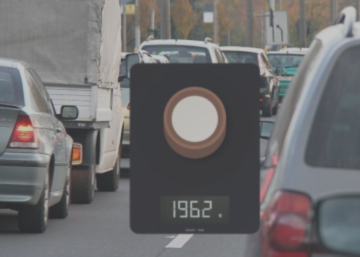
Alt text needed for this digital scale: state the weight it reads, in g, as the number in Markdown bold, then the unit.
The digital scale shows **1962** g
